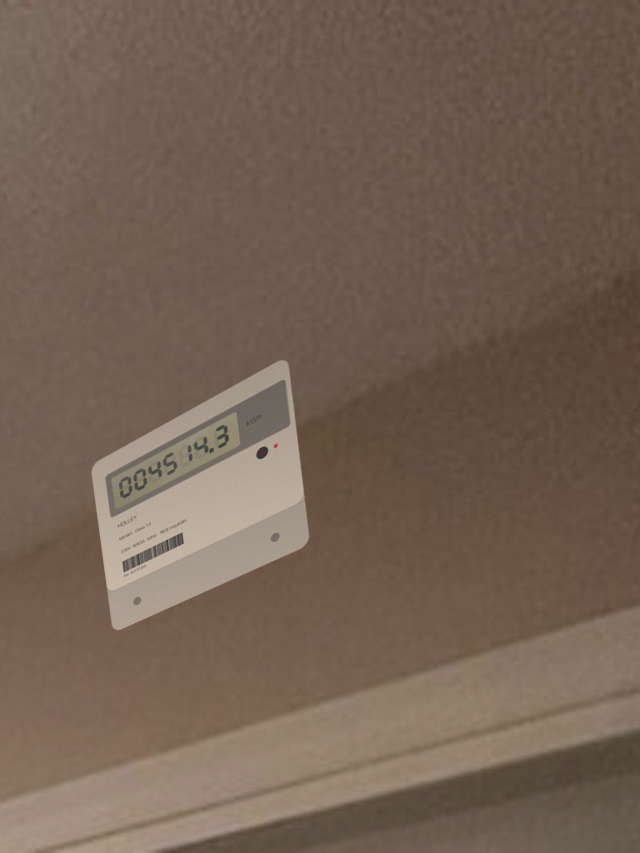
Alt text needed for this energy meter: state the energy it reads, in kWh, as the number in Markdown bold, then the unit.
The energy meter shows **4514.3** kWh
